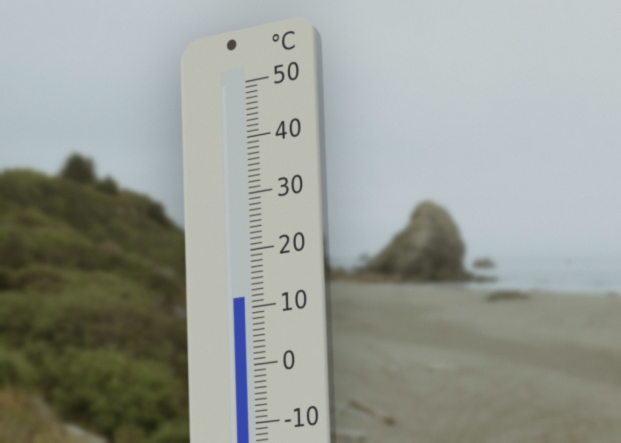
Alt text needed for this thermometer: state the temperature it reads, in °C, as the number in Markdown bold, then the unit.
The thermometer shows **12** °C
